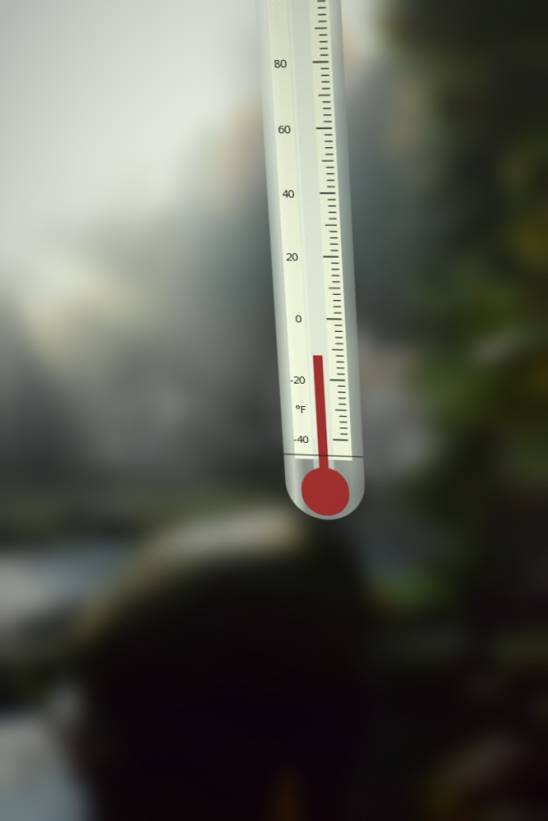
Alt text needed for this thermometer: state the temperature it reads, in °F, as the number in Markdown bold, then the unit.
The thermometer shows **-12** °F
